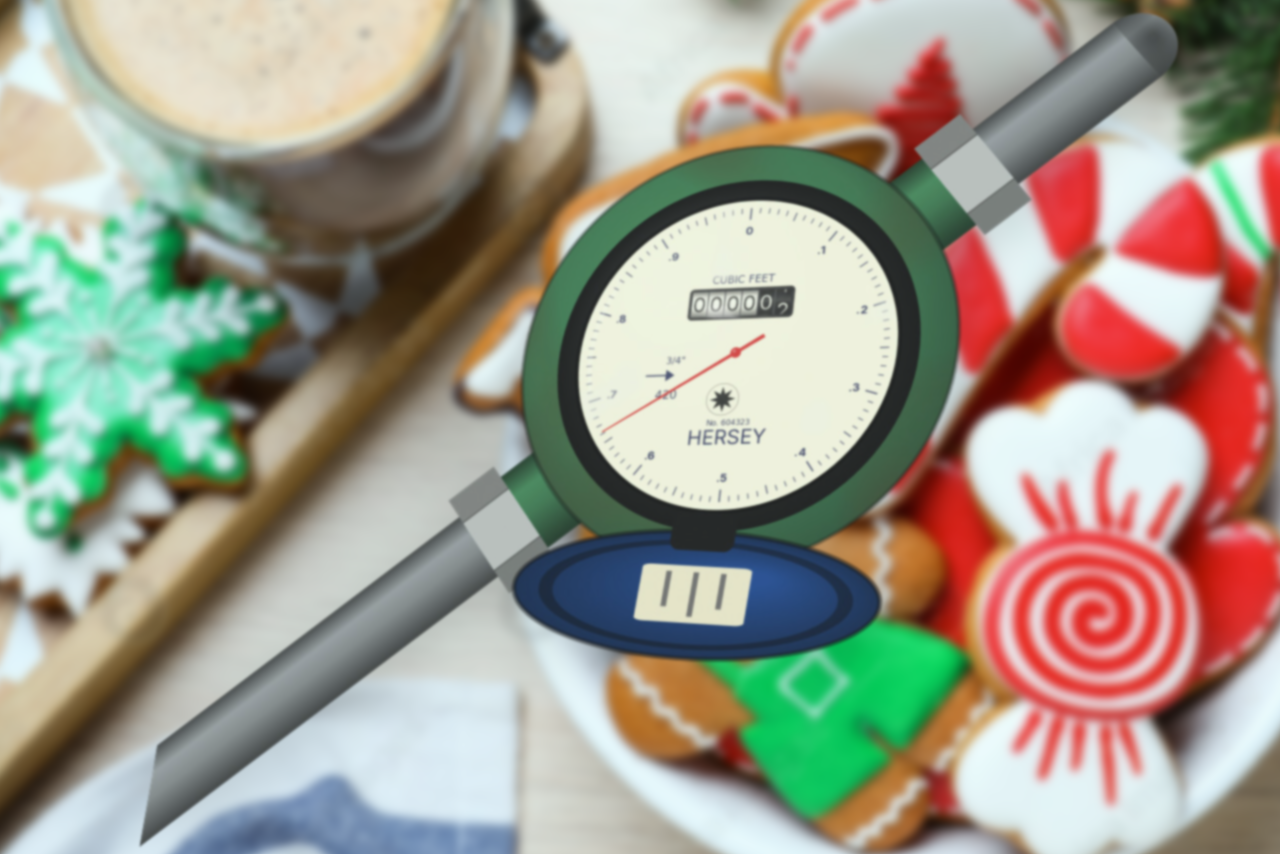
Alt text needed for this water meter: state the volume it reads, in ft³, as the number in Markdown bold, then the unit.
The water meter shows **1.66** ft³
